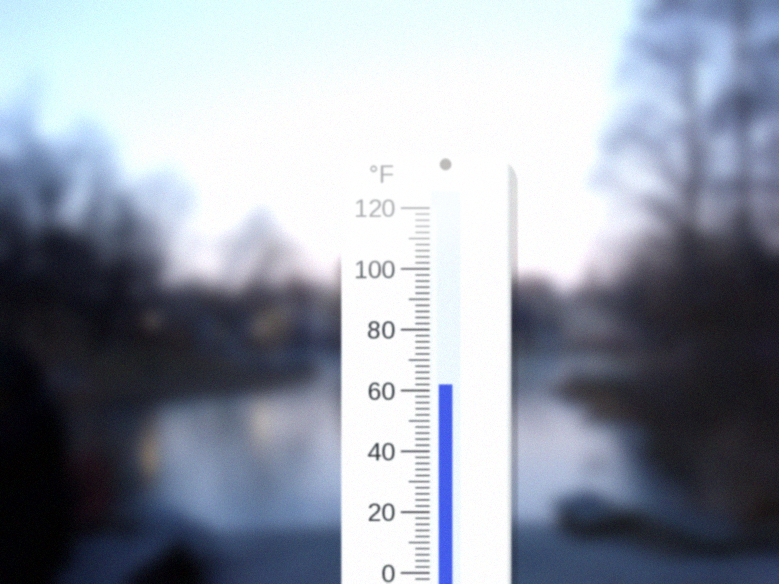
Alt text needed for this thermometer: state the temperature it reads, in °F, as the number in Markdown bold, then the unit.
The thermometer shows **62** °F
